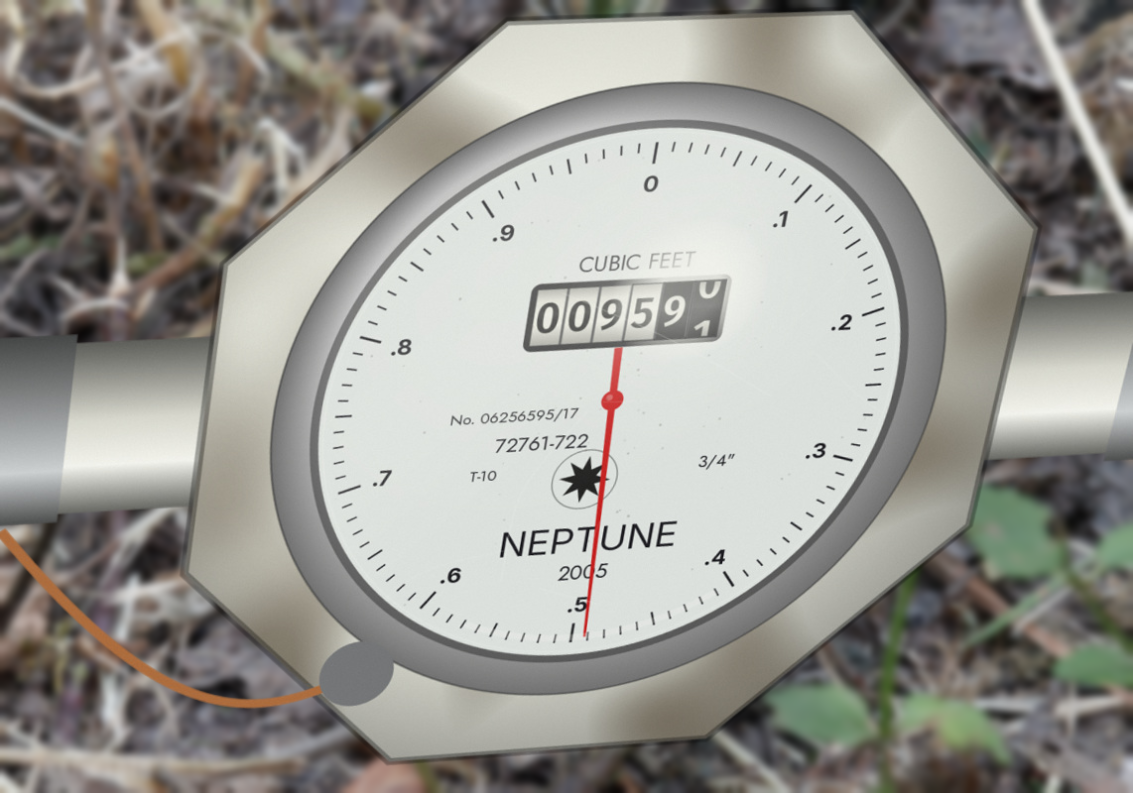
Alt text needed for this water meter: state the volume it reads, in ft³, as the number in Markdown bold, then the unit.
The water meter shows **9590.49** ft³
